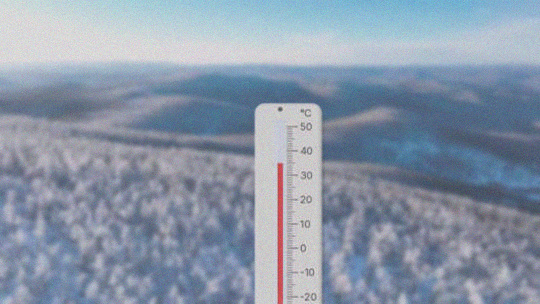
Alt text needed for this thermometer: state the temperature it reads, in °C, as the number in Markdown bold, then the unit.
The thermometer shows **35** °C
